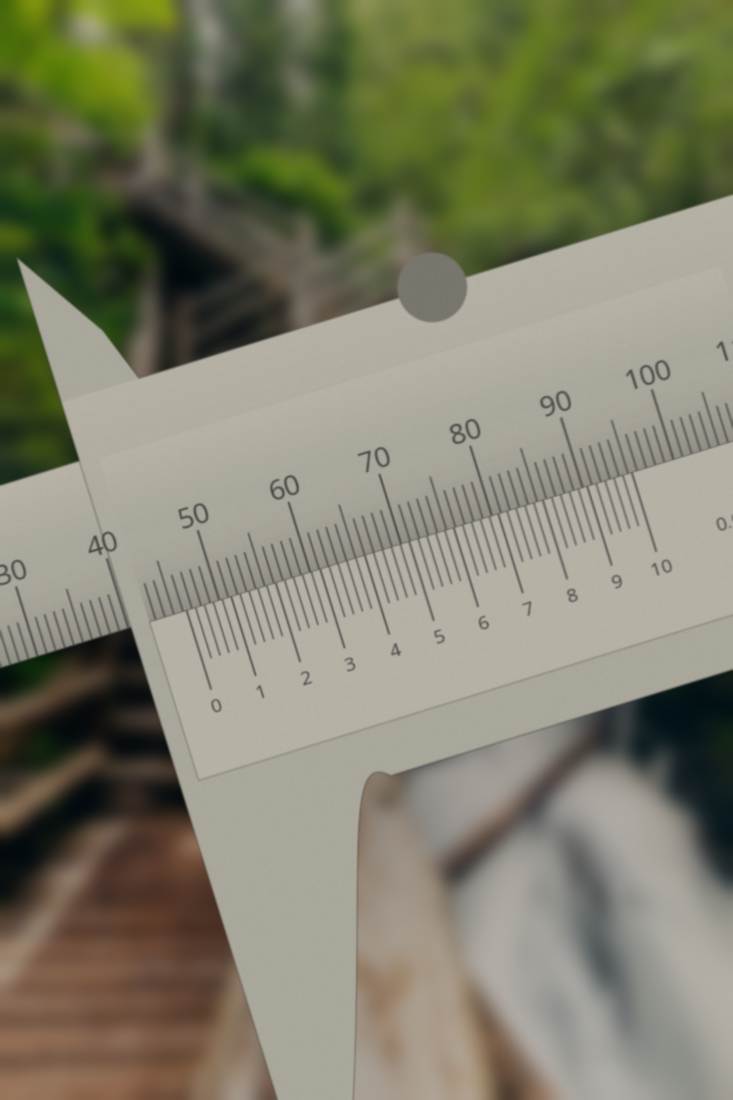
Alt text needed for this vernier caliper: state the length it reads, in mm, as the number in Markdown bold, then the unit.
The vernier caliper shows **46.4** mm
